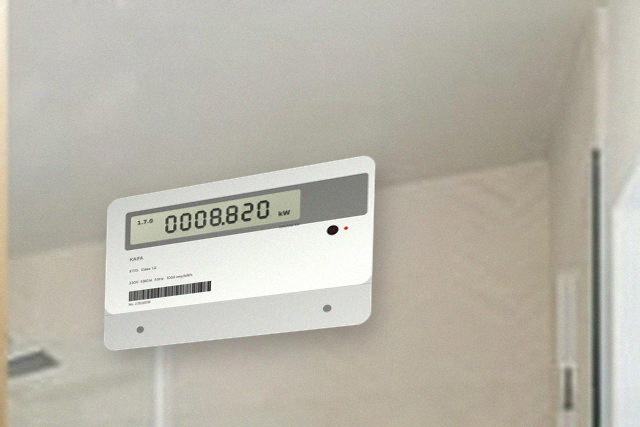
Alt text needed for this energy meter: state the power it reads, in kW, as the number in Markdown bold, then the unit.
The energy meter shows **8.820** kW
